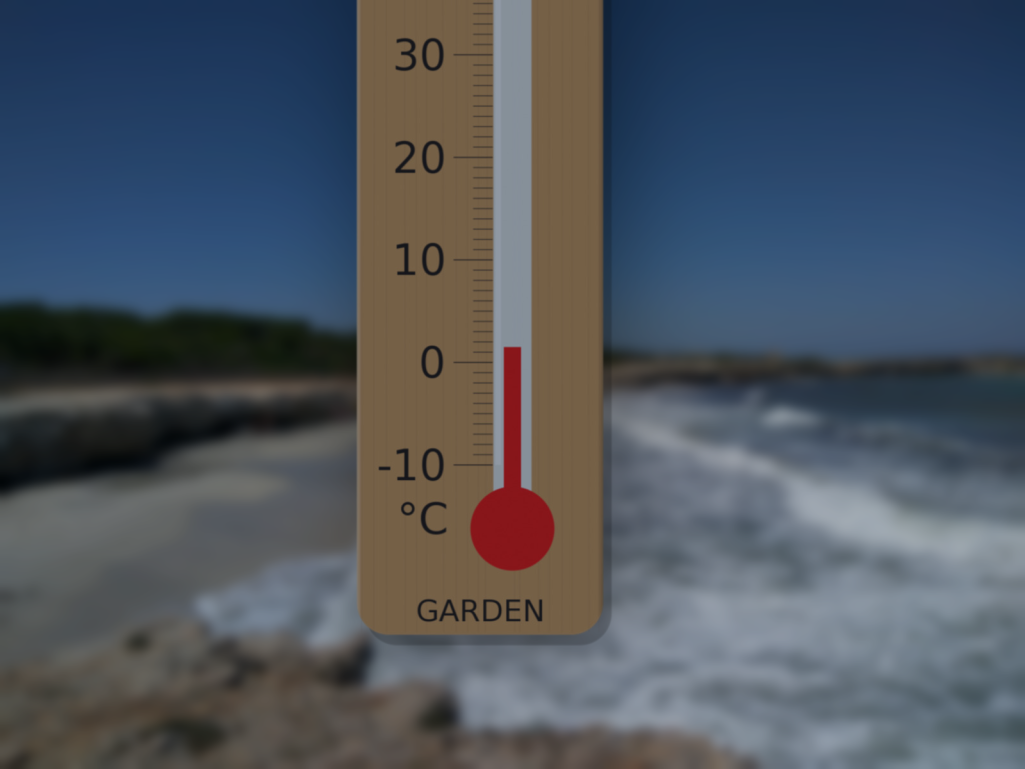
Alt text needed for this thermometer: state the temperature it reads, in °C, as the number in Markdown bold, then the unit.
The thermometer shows **1.5** °C
